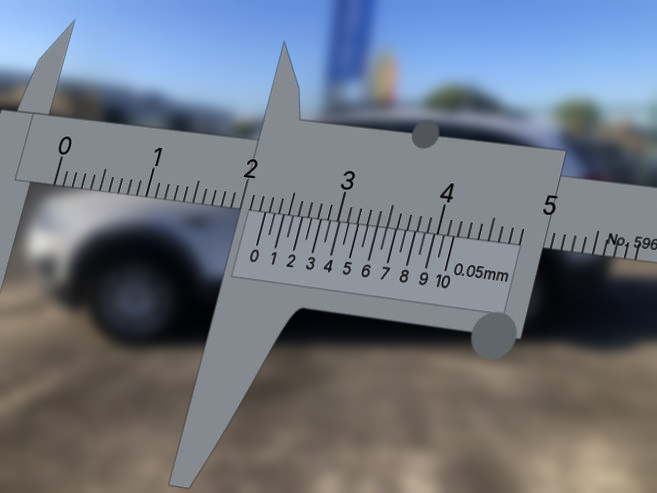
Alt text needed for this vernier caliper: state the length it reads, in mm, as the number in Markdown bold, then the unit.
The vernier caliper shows **22.6** mm
